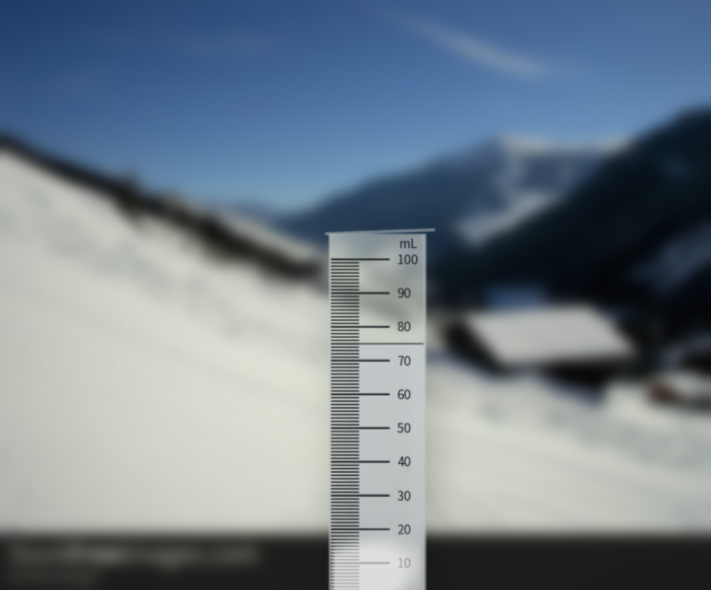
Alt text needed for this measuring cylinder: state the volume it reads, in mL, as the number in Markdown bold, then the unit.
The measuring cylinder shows **75** mL
